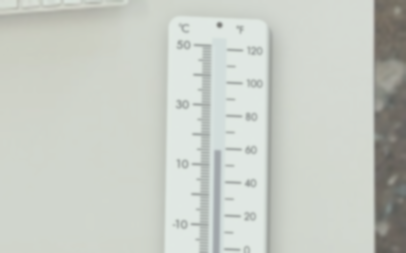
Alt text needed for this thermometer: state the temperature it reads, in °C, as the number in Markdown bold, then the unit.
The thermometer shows **15** °C
